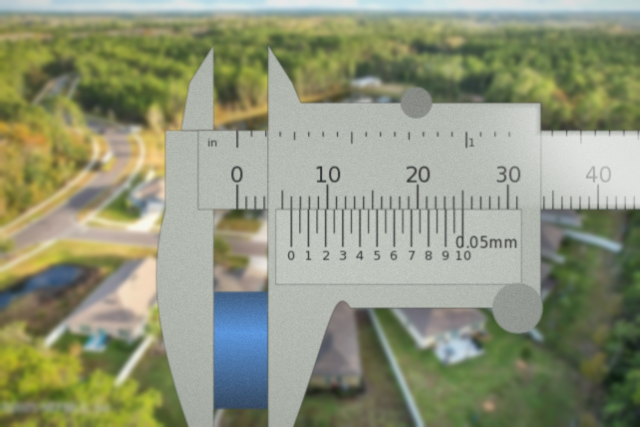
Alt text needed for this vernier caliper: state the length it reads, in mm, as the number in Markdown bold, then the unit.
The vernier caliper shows **6.0** mm
